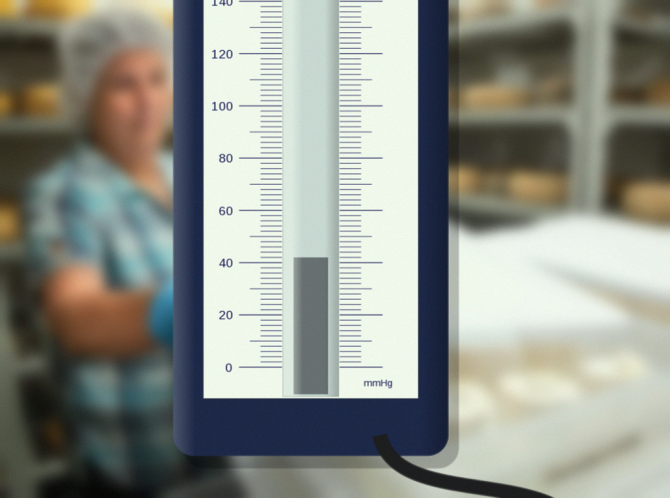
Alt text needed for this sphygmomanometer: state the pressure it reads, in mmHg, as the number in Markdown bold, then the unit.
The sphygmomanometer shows **42** mmHg
